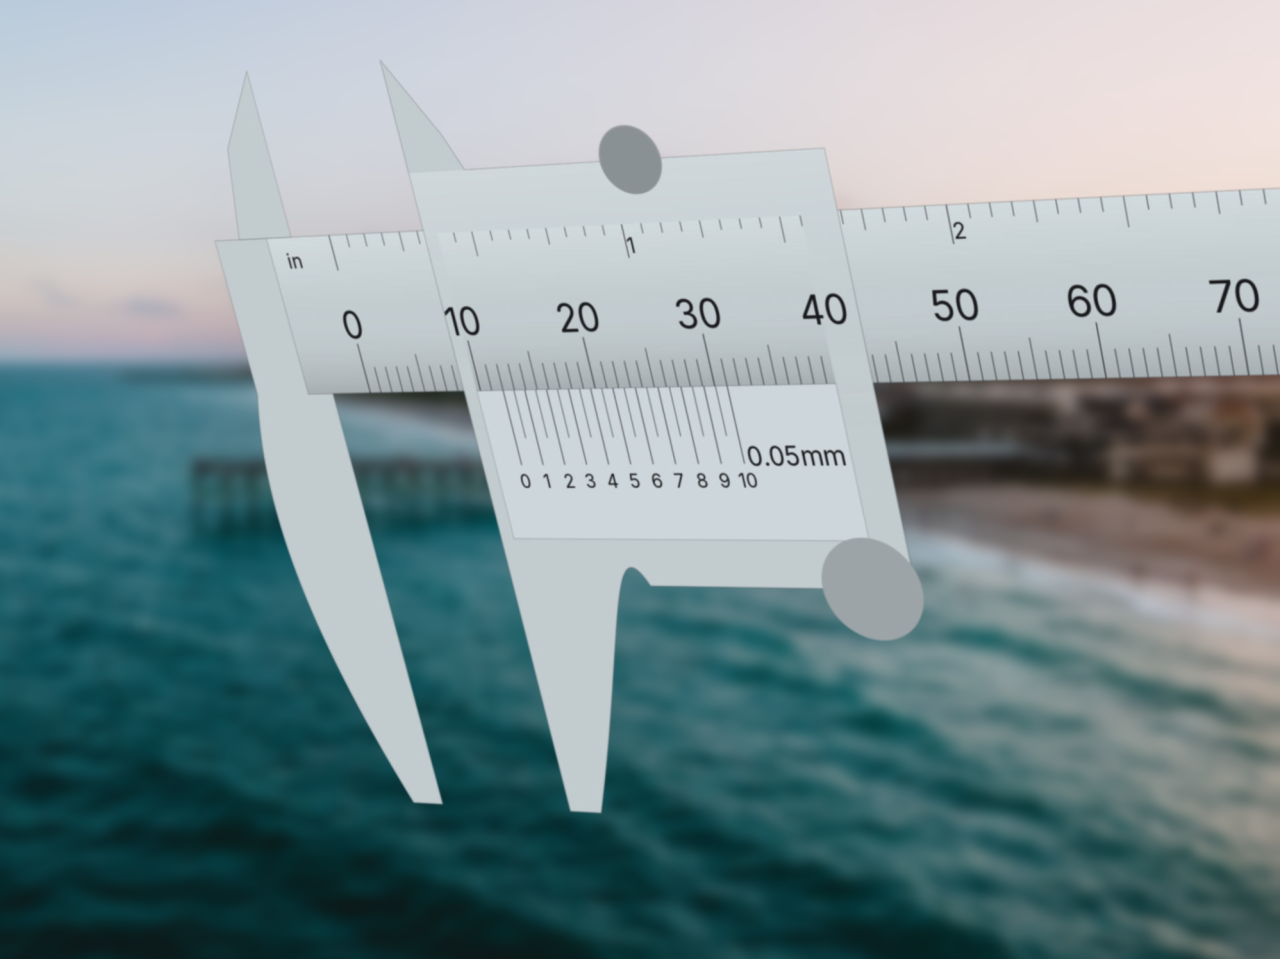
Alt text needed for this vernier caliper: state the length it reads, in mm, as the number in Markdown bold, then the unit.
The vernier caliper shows **12.0** mm
